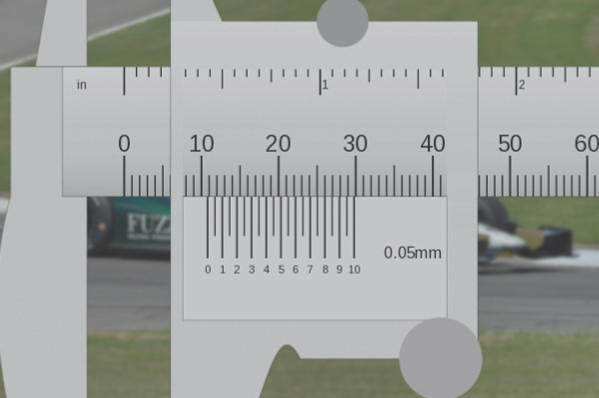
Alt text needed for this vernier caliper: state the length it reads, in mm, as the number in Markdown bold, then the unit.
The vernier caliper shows **10.8** mm
